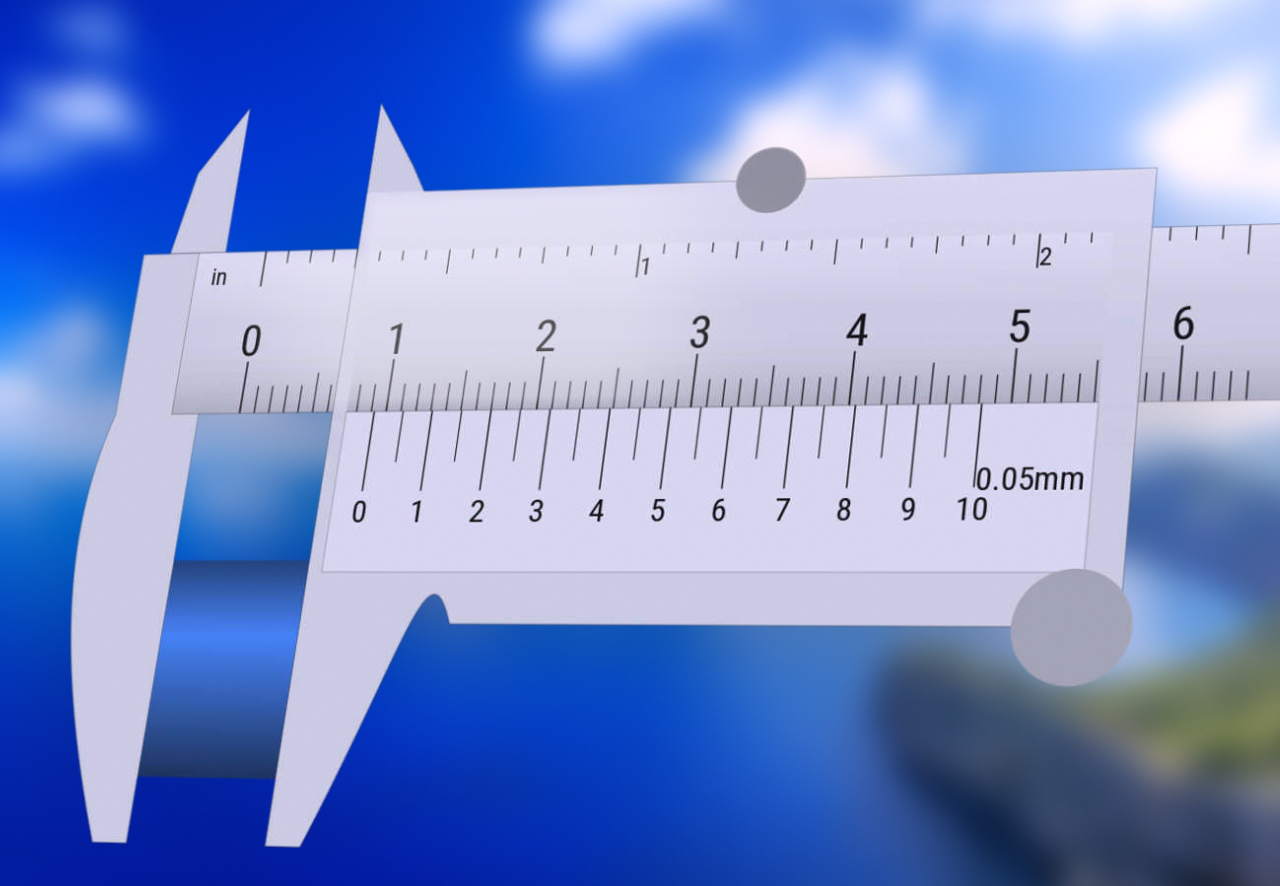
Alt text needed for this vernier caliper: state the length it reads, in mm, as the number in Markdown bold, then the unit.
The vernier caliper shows **9.2** mm
